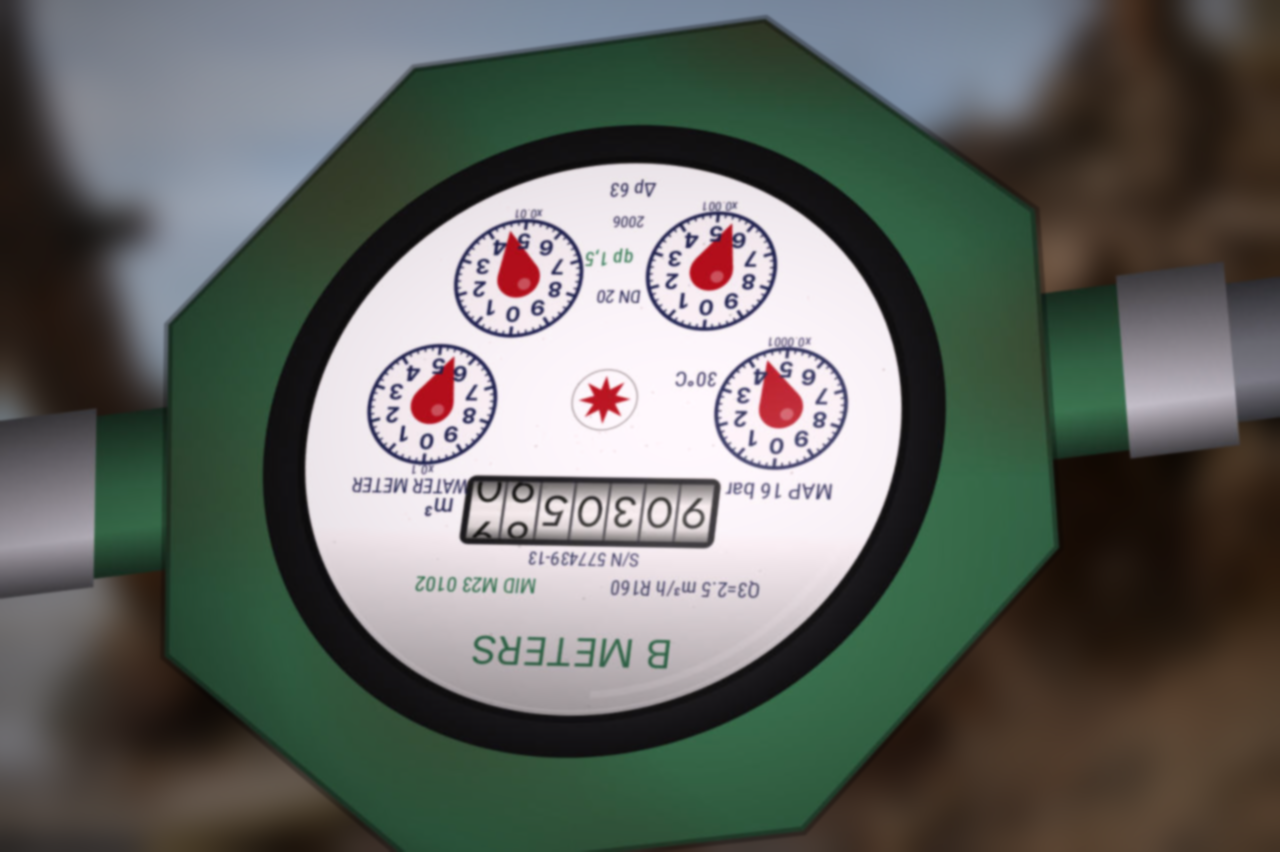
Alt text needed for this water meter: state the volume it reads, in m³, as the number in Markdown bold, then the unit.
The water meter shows **9030589.5454** m³
